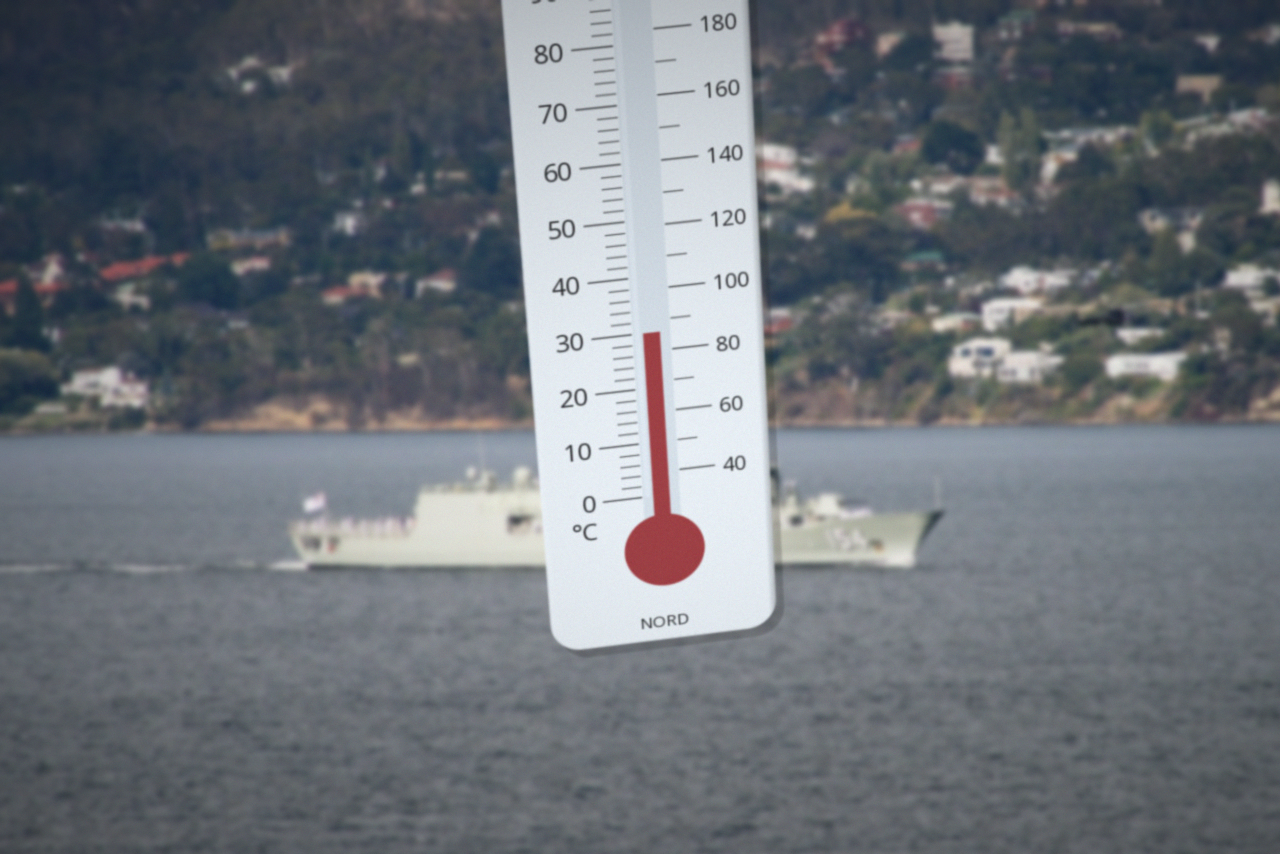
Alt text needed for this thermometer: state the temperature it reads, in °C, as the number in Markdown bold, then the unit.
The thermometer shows **30** °C
